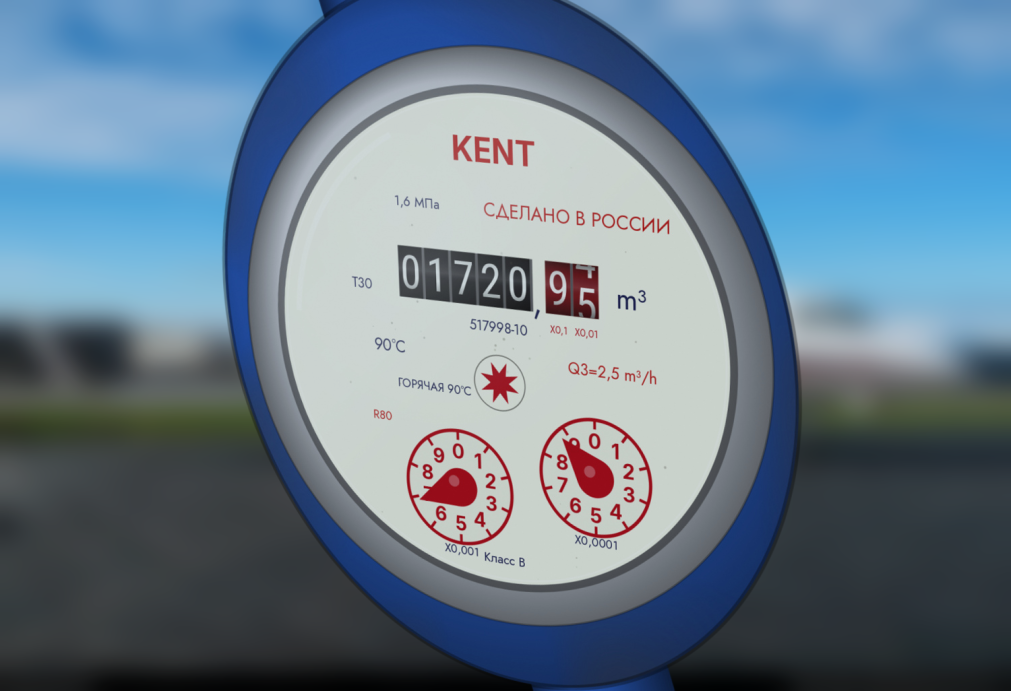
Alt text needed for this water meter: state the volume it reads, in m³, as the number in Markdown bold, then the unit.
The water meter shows **1720.9468** m³
